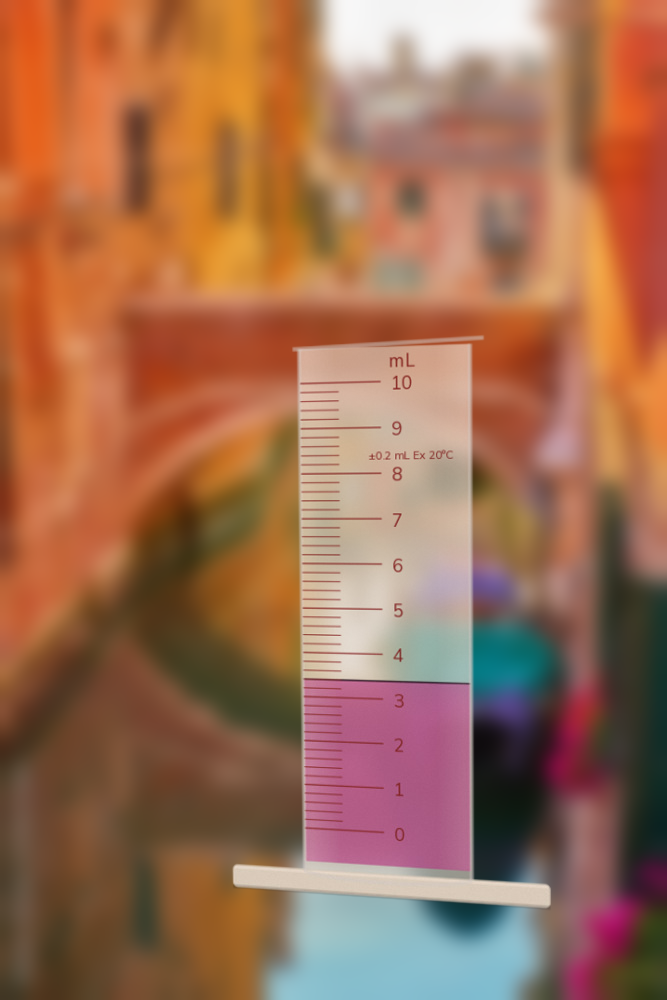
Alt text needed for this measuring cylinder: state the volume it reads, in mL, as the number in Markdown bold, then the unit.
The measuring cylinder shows **3.4** mL
